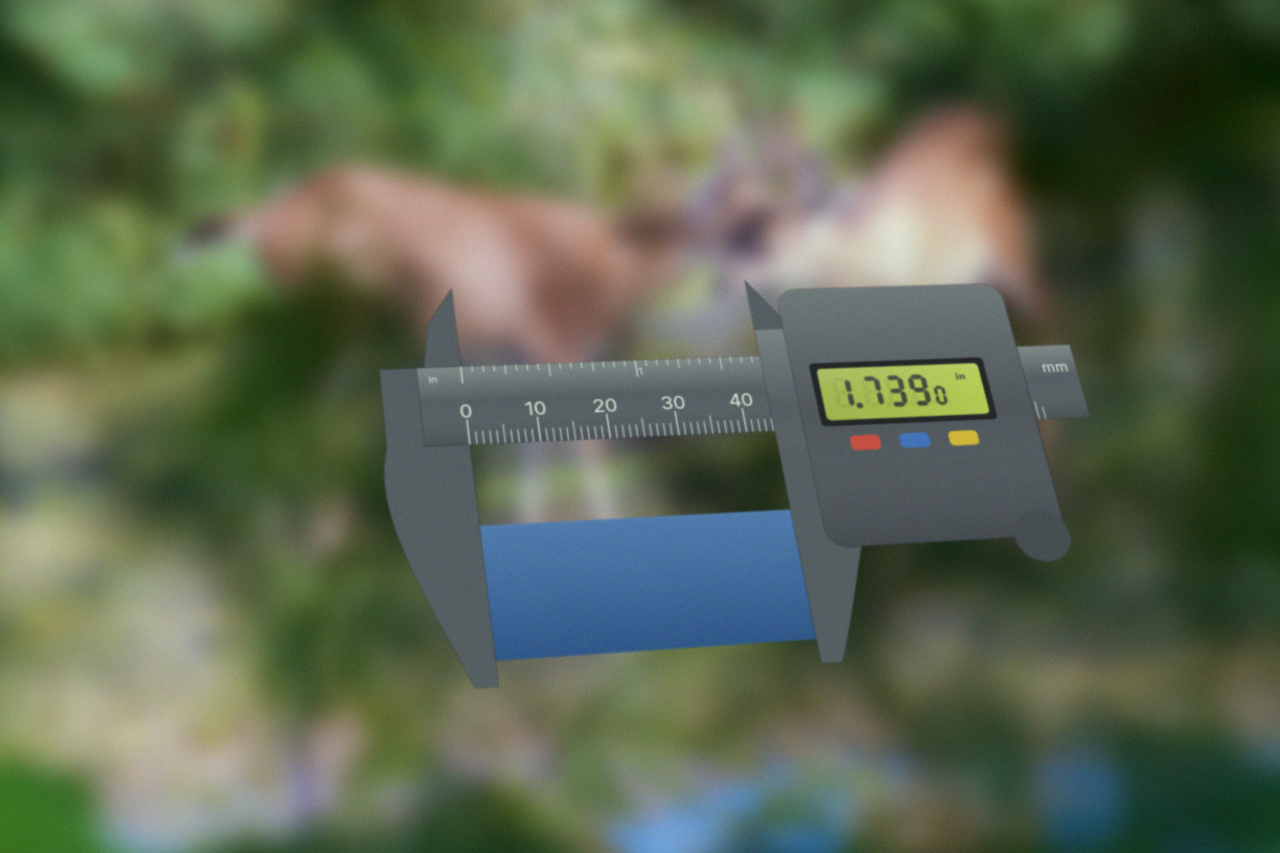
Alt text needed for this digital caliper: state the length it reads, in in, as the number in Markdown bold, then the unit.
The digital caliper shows **1.7390** in
